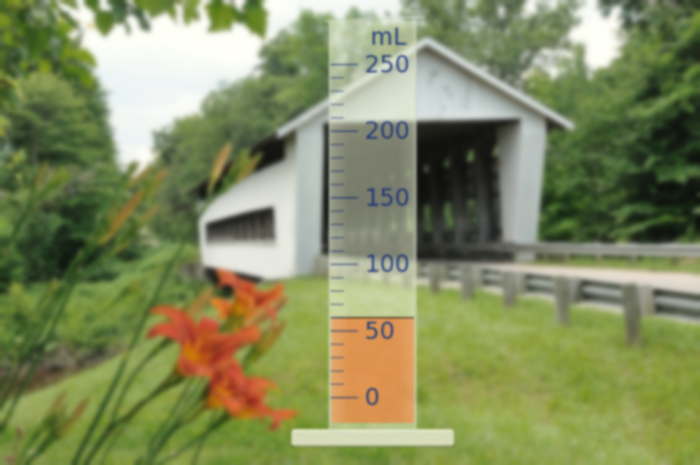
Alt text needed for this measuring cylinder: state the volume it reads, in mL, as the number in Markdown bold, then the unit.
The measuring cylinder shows **60** mL
